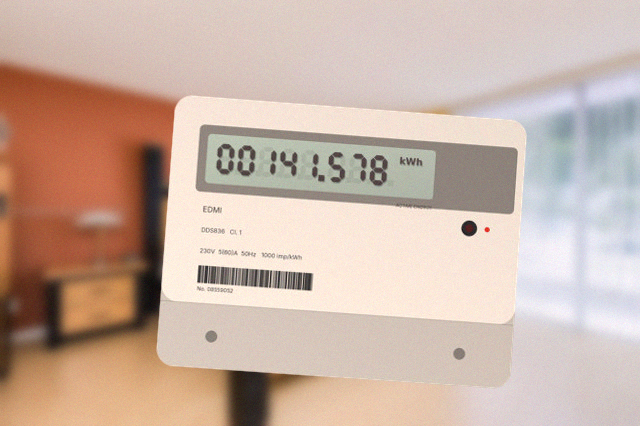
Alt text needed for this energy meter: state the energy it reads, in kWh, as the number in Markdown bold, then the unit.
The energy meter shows **141.578** kWh
